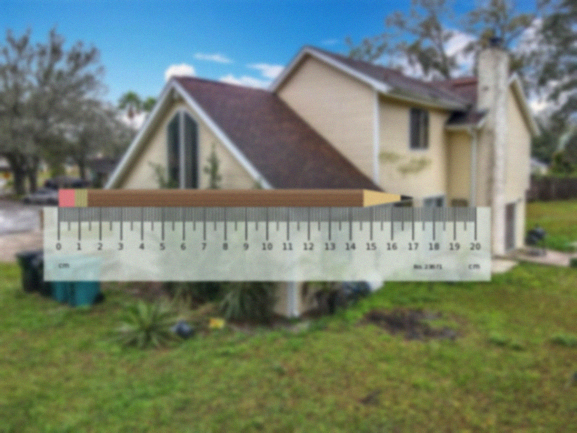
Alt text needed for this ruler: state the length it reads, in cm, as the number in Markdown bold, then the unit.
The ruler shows **17** cm
